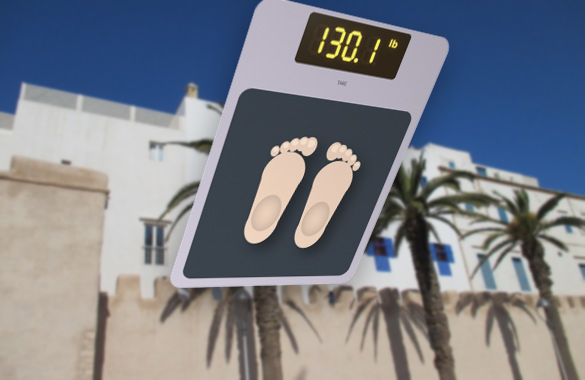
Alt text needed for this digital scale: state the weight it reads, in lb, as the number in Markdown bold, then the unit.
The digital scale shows **130.1** lb
